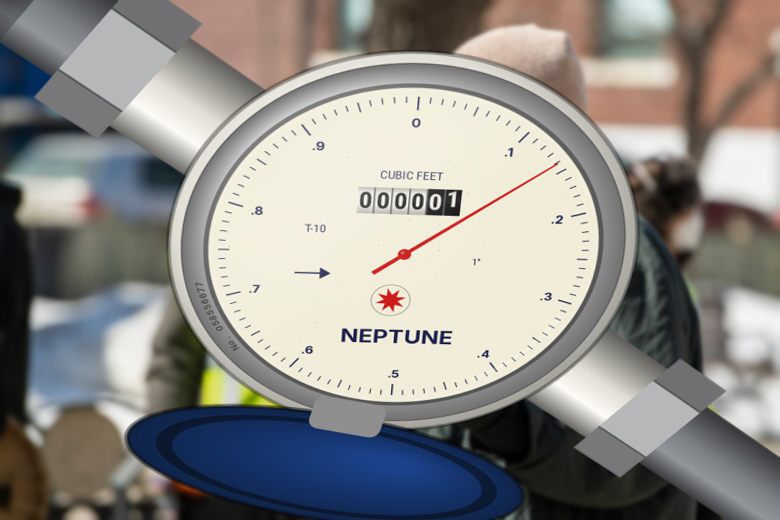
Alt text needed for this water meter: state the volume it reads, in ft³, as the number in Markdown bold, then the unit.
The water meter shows **1.14** ft³
